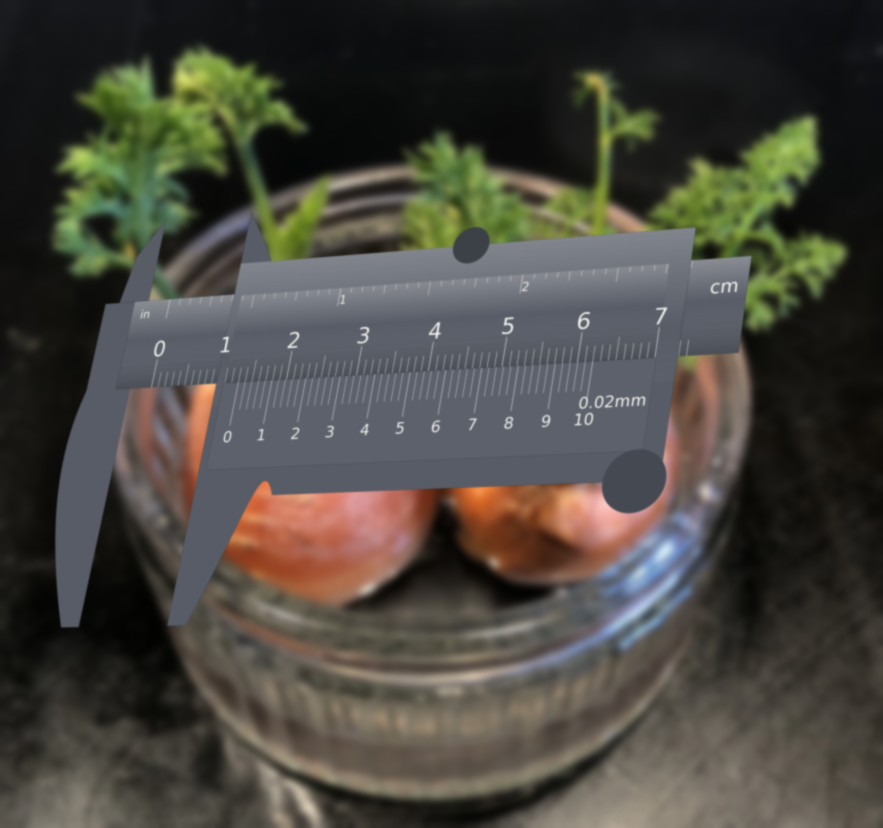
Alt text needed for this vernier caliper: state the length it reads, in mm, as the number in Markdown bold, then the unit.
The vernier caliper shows **13.0** mm
